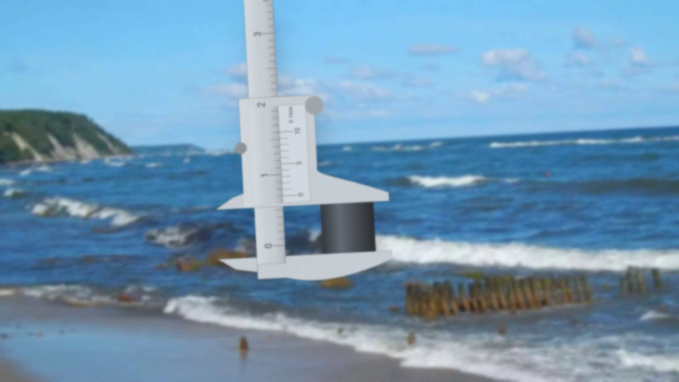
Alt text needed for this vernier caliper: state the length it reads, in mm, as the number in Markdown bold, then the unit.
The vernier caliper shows **7.0** mm
